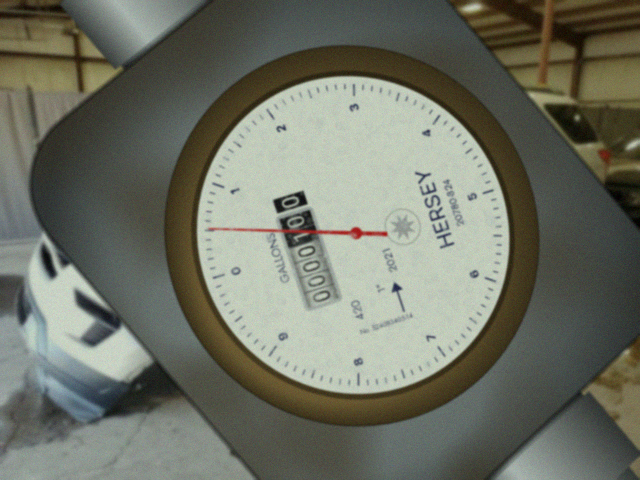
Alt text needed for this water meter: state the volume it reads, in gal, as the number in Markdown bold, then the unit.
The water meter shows **100.5** gal
